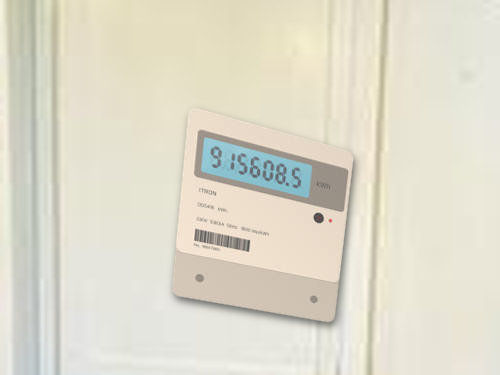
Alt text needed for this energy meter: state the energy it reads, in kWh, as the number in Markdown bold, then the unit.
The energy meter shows **915608.5** kWh
